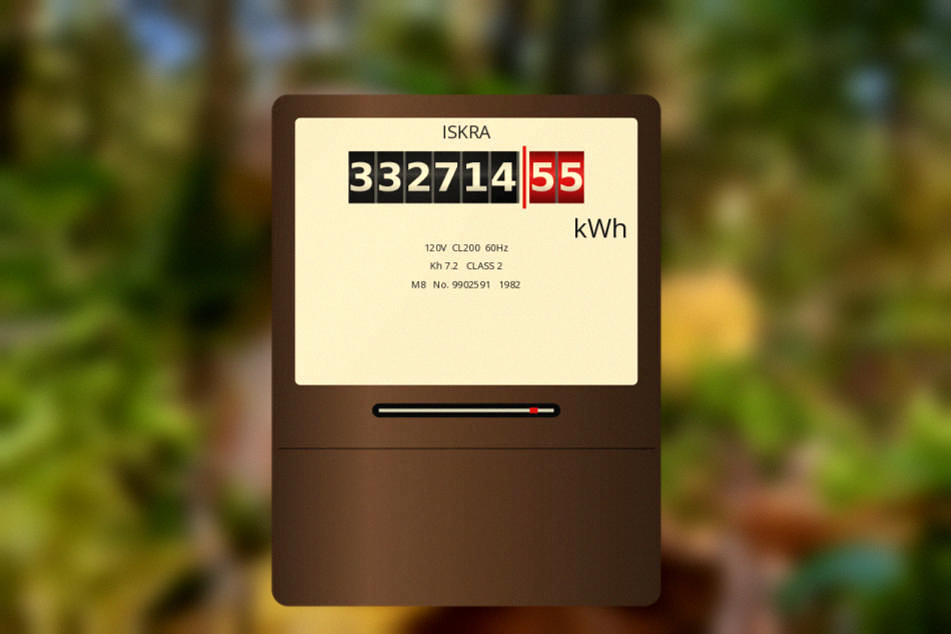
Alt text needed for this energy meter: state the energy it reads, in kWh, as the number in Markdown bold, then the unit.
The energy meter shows **332714.55** kWh
